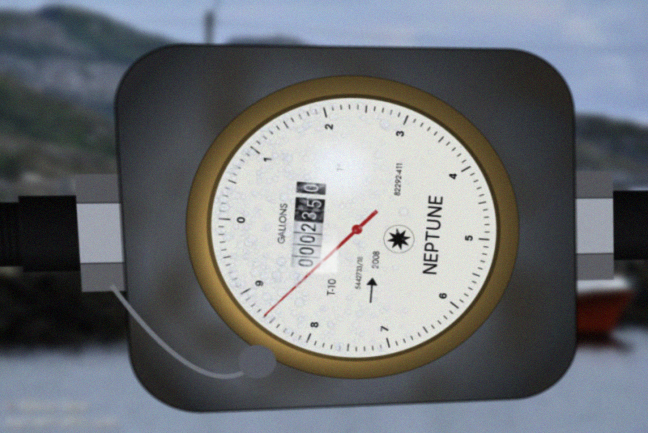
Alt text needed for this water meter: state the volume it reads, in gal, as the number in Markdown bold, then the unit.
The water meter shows **2348.6** gal
